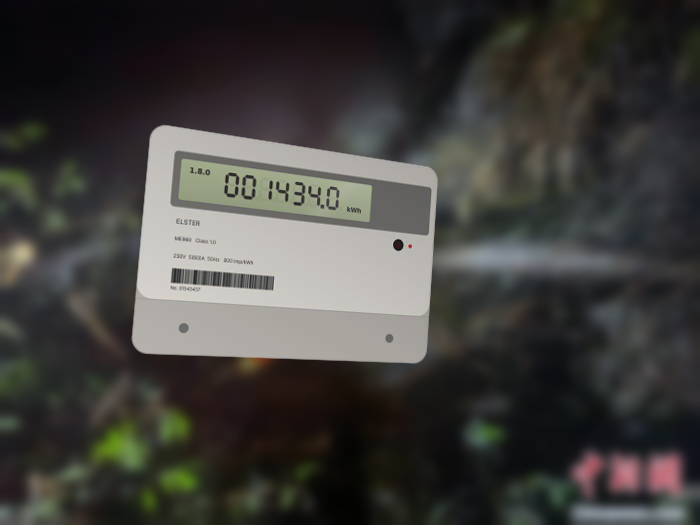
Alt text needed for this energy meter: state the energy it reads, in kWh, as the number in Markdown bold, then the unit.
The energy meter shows **1434.0** kWh
